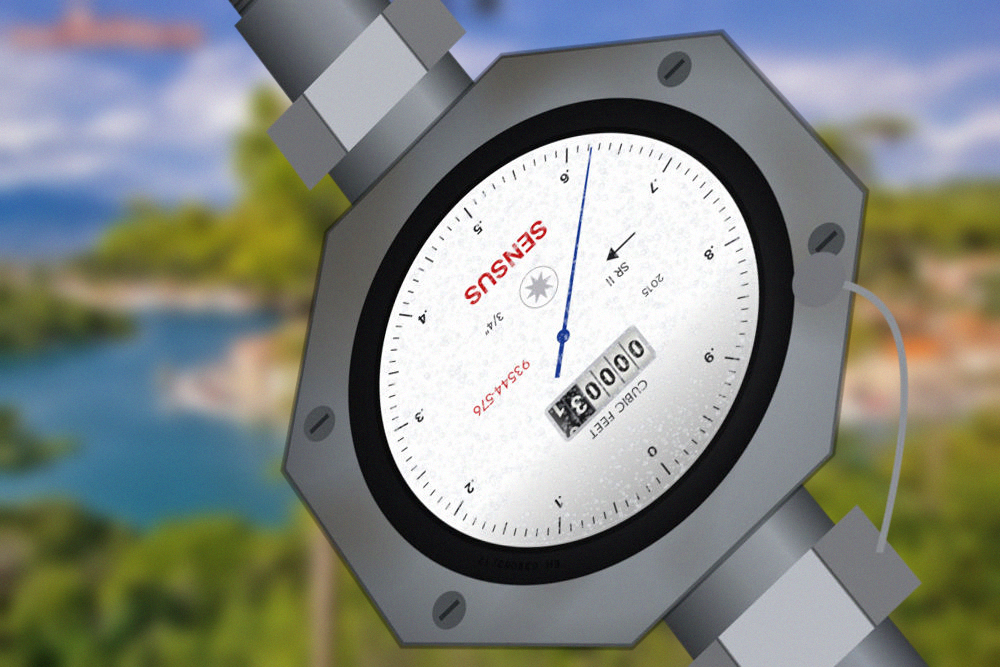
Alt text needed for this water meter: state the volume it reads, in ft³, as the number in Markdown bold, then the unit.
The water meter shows **30.62** ft³
